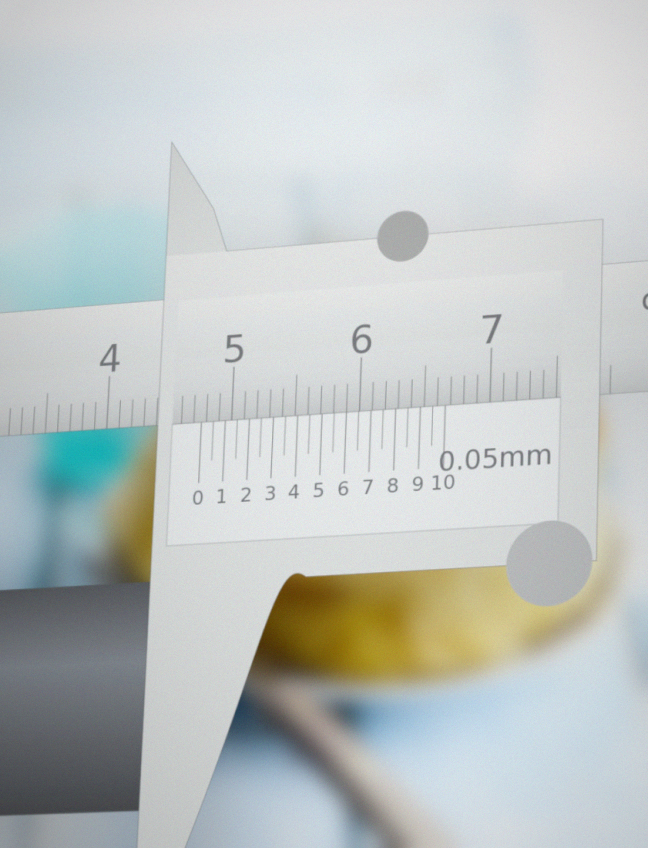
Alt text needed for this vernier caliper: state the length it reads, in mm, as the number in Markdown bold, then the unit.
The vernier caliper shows **47.6** mm
